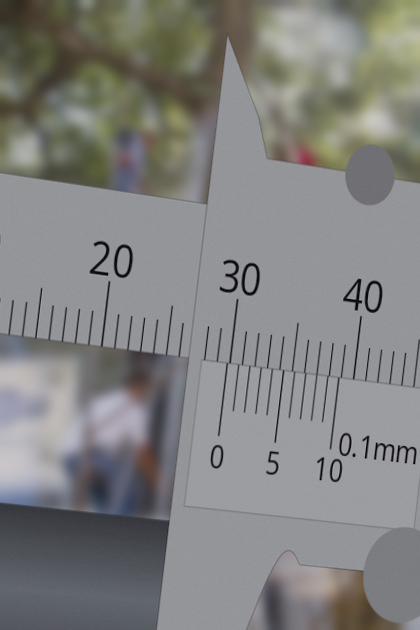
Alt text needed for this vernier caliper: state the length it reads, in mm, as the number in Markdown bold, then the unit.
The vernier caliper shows **29.8** mm
